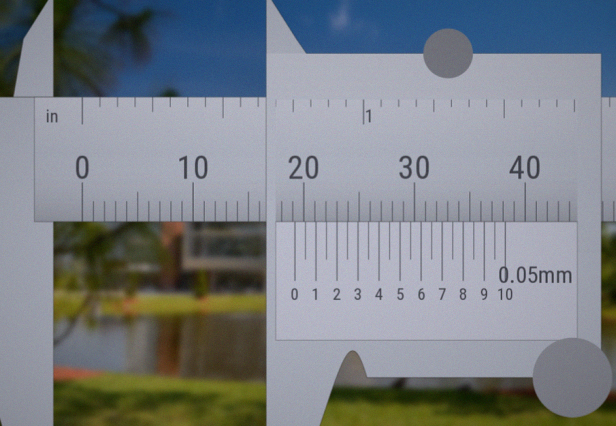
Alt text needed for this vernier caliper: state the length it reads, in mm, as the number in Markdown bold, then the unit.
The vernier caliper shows **19.2** mm
